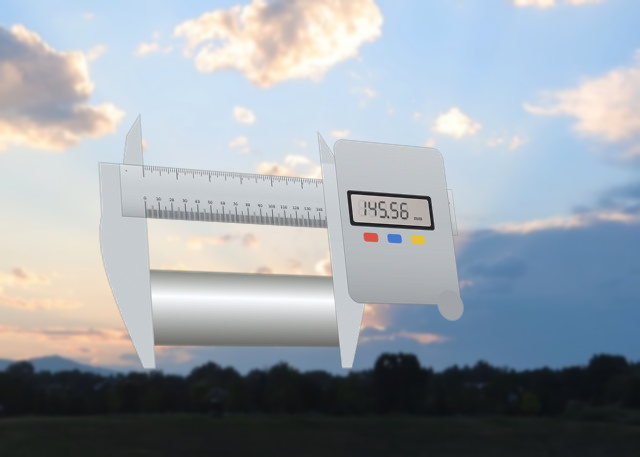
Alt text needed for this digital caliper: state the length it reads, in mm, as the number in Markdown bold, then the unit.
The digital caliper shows **145.56** mm
